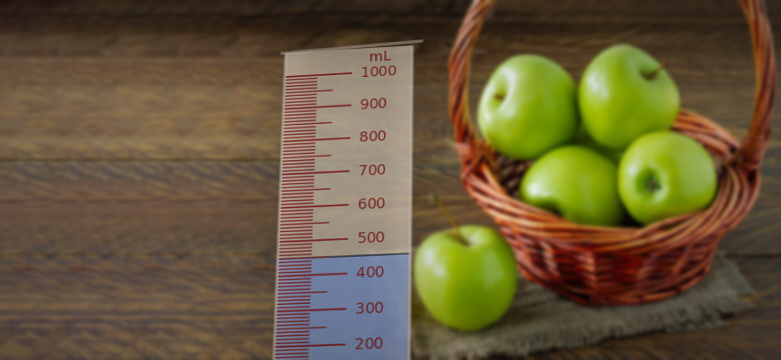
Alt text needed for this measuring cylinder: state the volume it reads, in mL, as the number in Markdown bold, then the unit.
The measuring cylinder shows **450** mL
